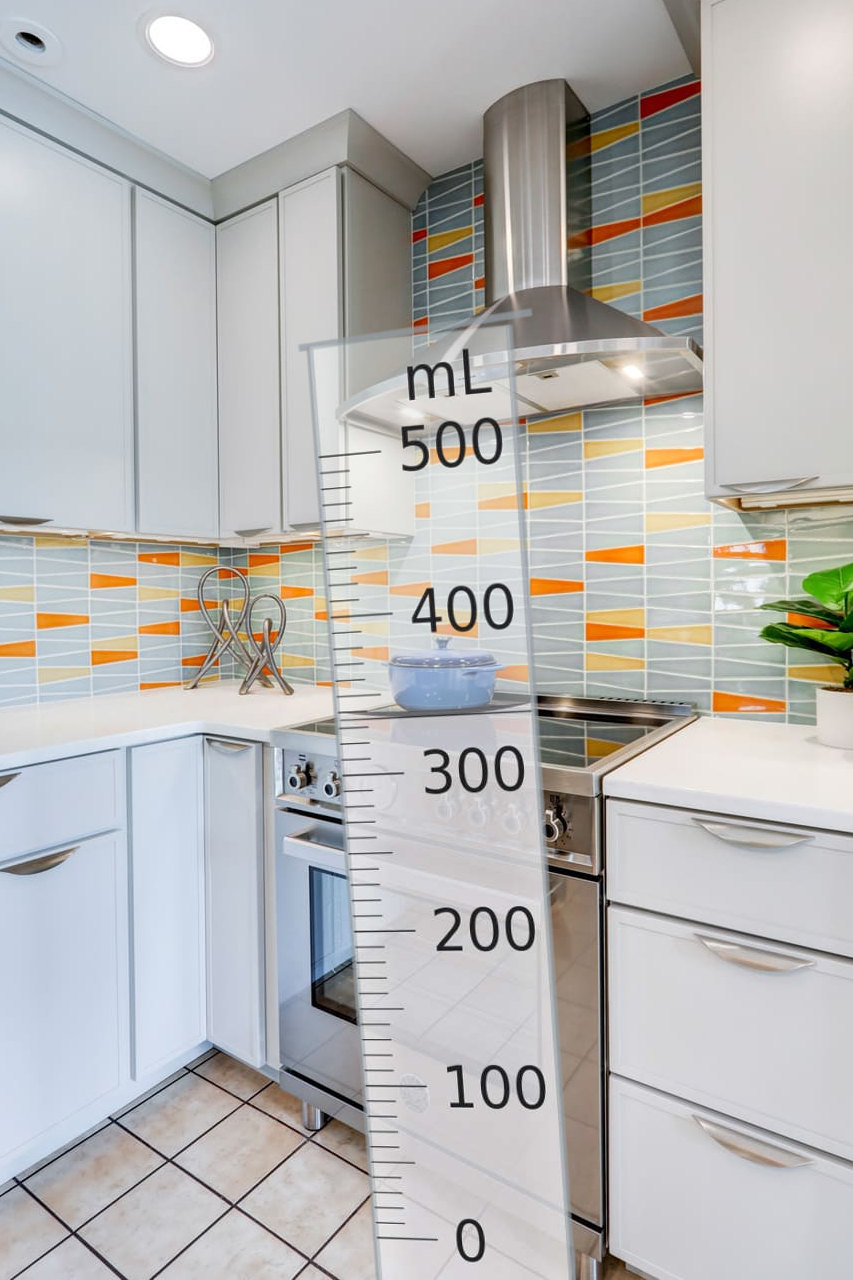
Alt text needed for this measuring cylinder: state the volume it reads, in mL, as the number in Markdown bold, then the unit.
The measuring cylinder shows **335** mL
